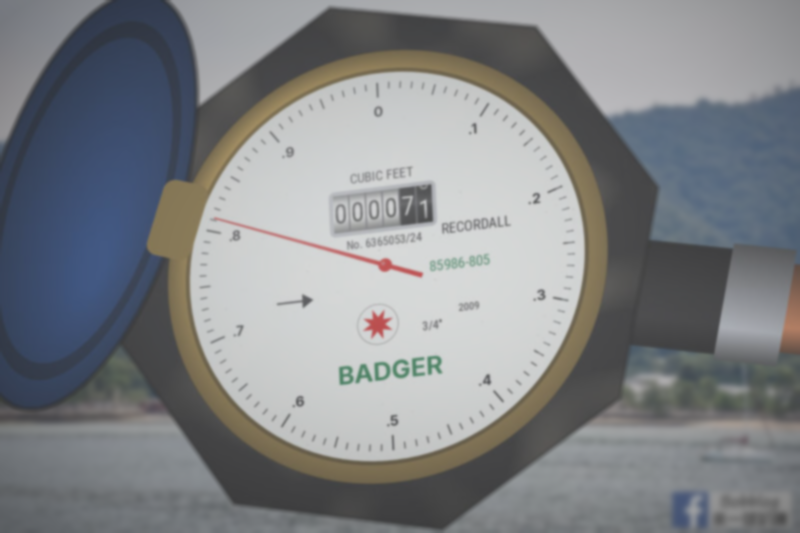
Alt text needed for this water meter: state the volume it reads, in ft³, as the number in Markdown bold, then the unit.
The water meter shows **70.81** ft³
